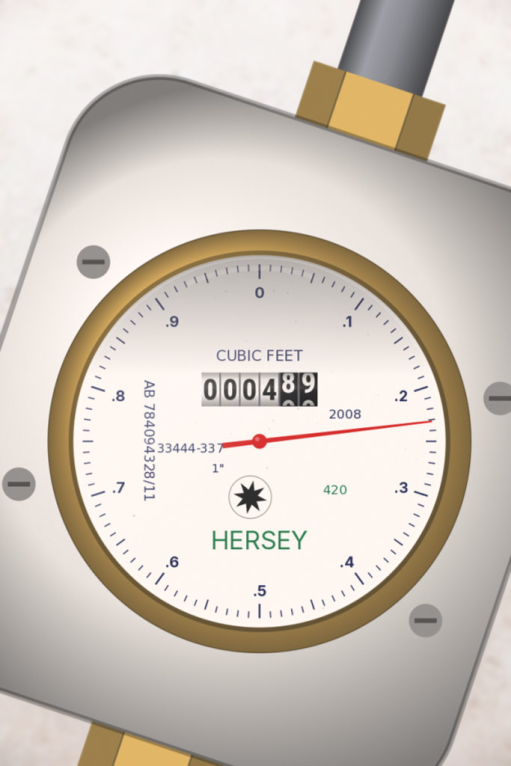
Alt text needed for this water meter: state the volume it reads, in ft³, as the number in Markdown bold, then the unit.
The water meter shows **489.23** ft³
